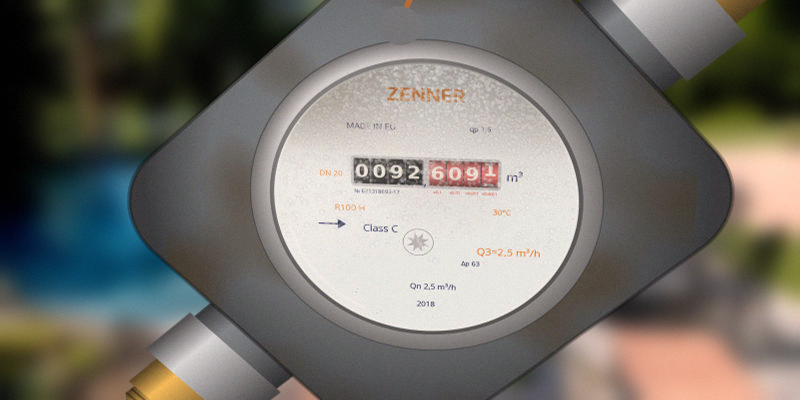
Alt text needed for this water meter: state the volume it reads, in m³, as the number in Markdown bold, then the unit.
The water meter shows **92.6091** m³
